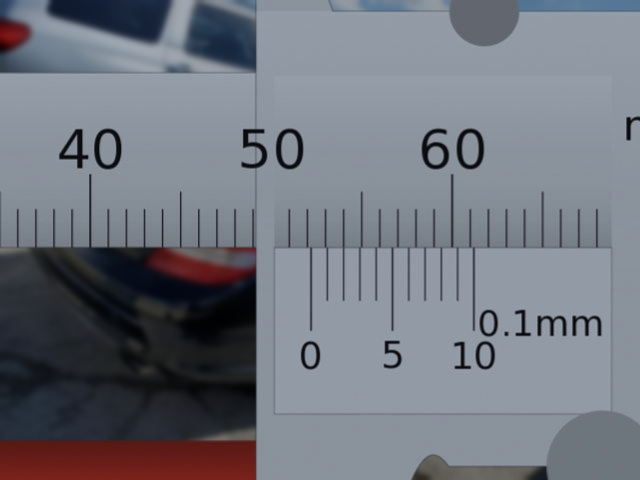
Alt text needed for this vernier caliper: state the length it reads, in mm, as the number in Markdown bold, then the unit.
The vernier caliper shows **52.2** mm
